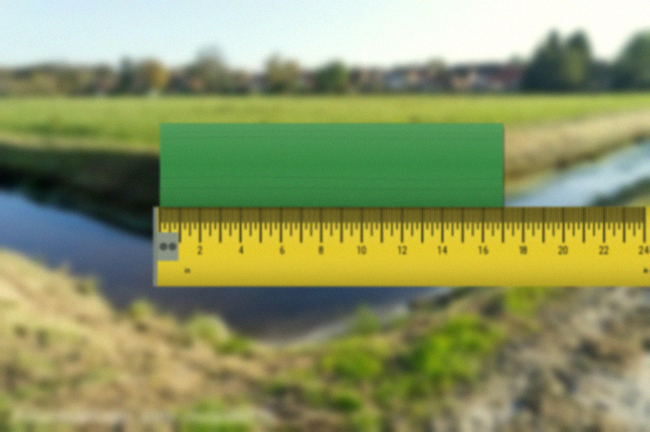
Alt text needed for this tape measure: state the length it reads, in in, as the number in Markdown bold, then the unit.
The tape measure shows **17** in
